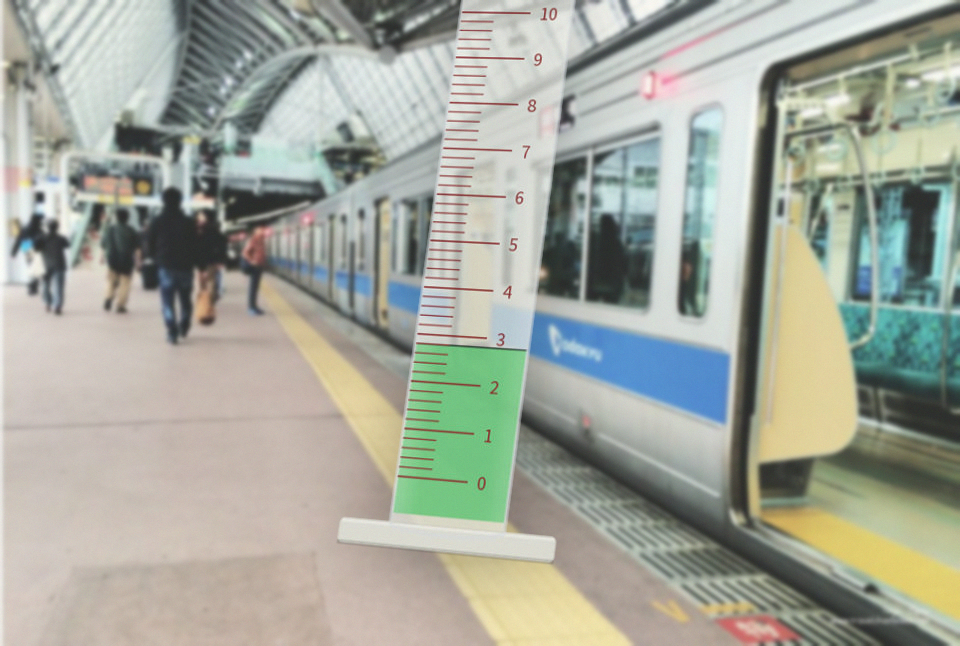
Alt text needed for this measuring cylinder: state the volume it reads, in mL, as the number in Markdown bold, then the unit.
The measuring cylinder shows **2.8** mL
